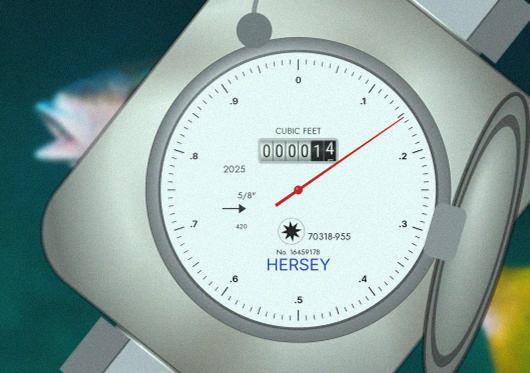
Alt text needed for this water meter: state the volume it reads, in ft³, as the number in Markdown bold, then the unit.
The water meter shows **14.15** ft³
